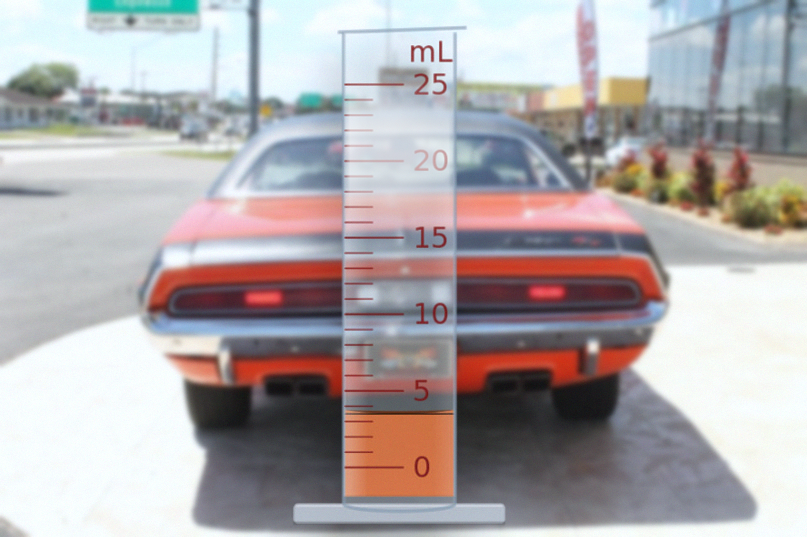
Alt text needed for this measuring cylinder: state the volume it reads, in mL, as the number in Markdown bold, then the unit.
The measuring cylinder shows **3.5** mL
